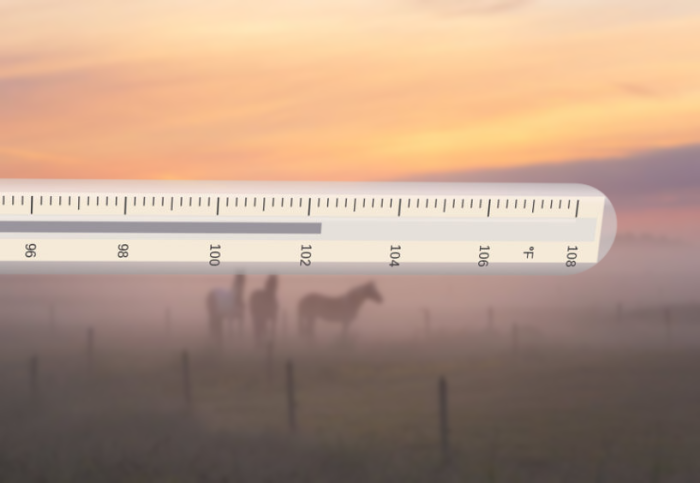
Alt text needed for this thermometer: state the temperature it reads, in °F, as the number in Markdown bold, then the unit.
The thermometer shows **102.3** °F
